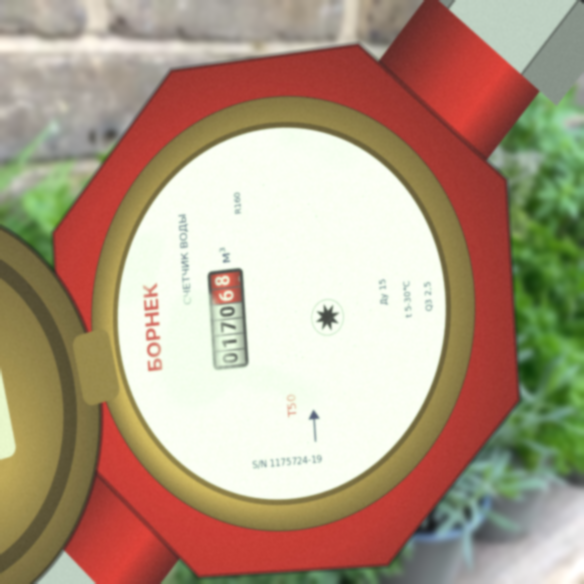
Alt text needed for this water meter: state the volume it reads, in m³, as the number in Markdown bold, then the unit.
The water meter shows **170.68** m³
